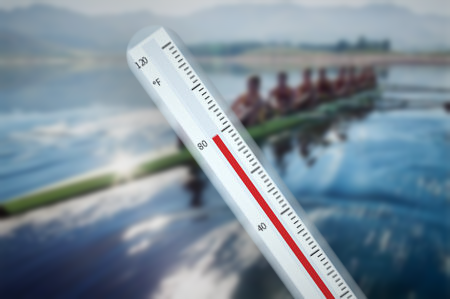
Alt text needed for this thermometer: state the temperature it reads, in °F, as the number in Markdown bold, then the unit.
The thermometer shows **80** °F
